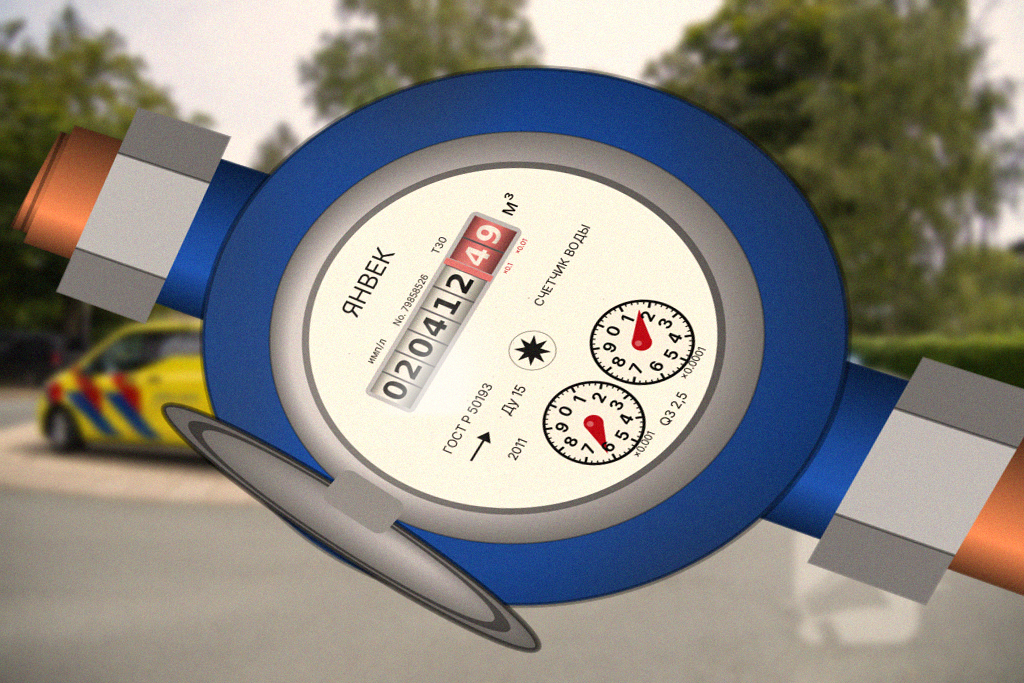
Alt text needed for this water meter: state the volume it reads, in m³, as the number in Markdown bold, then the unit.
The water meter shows **20412.4961** m³
